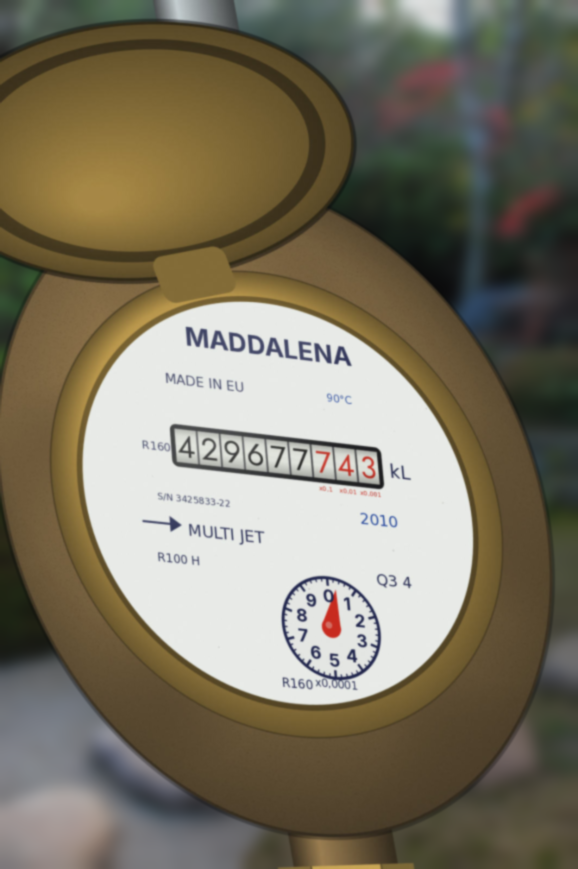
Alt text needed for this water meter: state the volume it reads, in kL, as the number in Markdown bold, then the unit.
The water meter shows **429677.7430** kL
